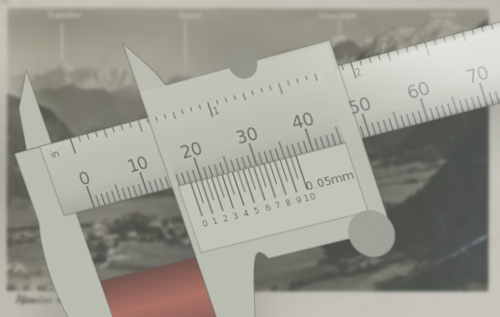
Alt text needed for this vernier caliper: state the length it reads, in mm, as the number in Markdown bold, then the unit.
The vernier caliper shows **18.0** mm
